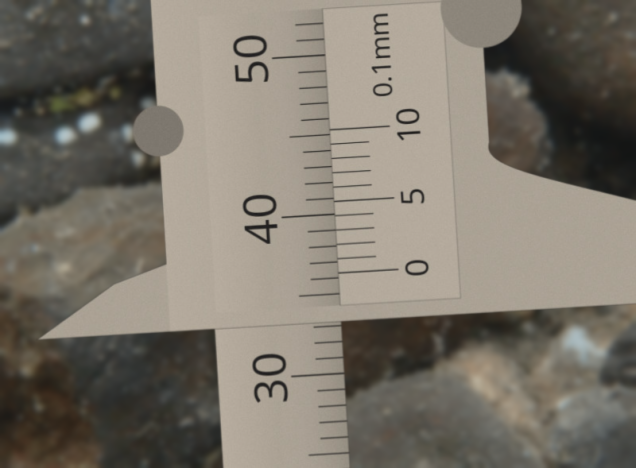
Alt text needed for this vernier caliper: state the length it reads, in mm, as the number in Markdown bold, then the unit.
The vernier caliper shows **36.3** mm
